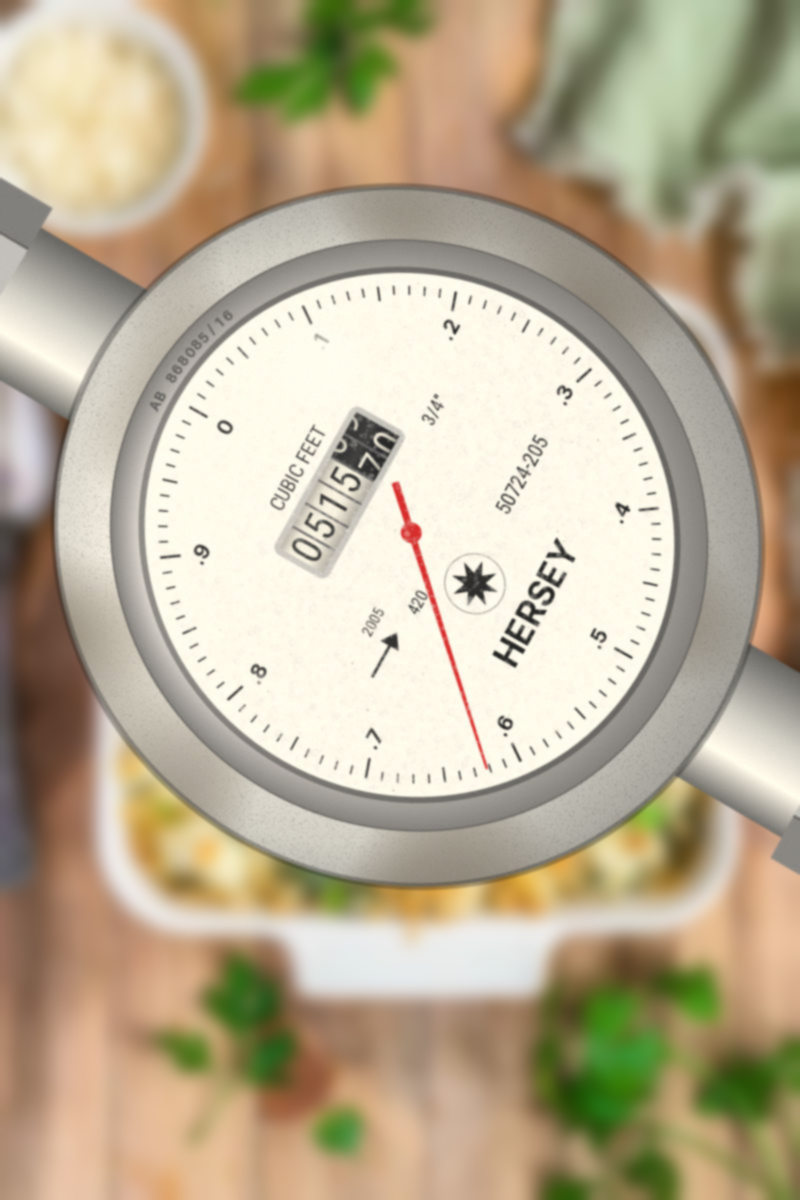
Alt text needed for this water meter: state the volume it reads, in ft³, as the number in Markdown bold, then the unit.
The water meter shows **51569.62** ft³
